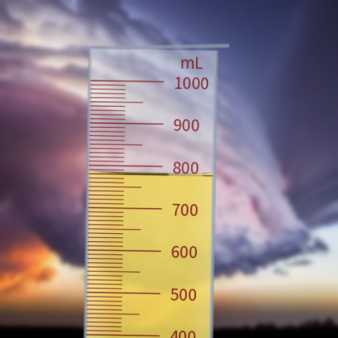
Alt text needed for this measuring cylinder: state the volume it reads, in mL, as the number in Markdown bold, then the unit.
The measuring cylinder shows **780** mL
